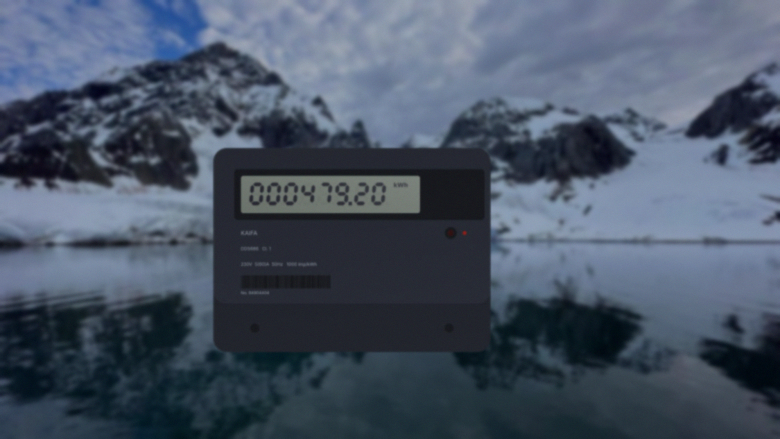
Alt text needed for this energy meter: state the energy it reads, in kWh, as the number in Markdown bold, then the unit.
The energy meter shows **479.20** kWh
